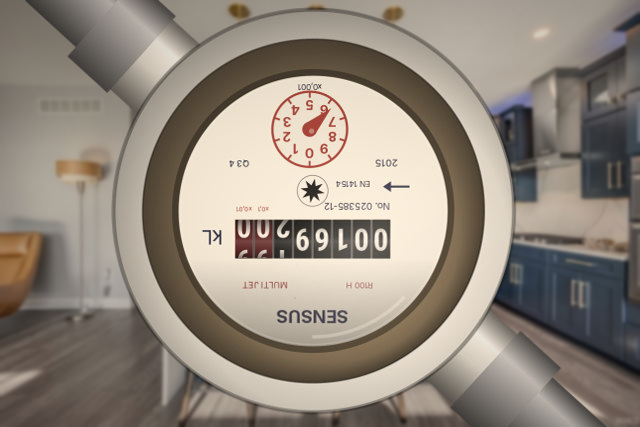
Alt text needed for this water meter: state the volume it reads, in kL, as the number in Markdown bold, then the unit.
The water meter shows **1691.996** kL
